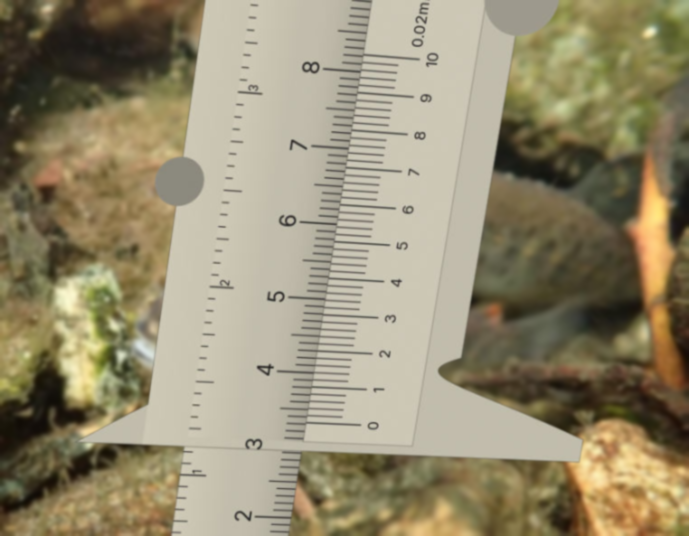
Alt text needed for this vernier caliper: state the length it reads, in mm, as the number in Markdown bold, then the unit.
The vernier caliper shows **33.2** mm
